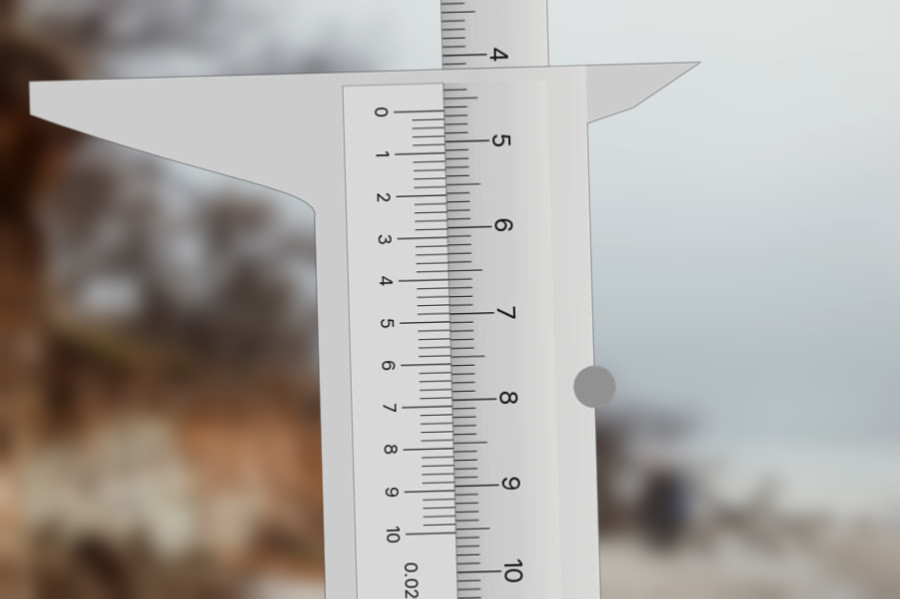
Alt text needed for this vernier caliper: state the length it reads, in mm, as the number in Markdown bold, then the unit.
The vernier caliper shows **46.4** mm
